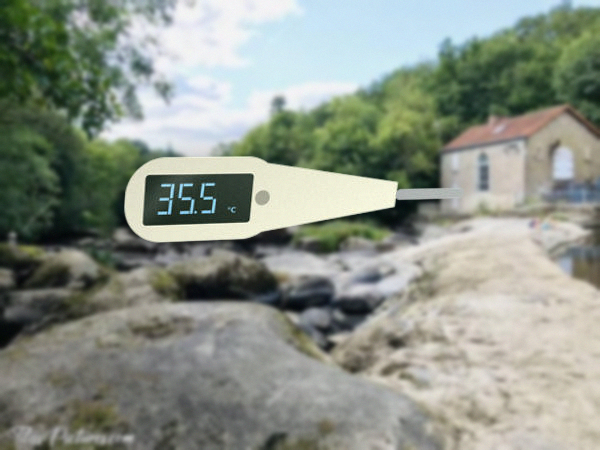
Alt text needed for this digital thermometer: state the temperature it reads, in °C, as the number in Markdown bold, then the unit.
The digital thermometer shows **35.5** °C
